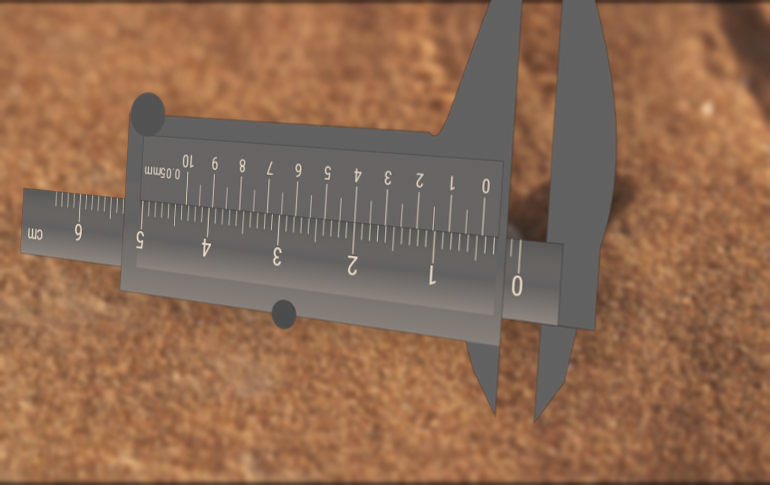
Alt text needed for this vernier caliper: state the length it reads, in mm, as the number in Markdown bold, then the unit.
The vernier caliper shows **4.4** mm
